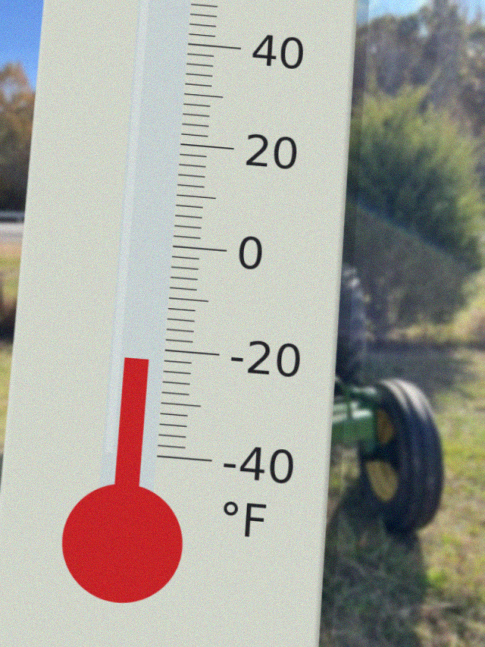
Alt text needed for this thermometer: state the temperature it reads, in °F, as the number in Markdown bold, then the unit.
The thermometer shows **-22** °F
